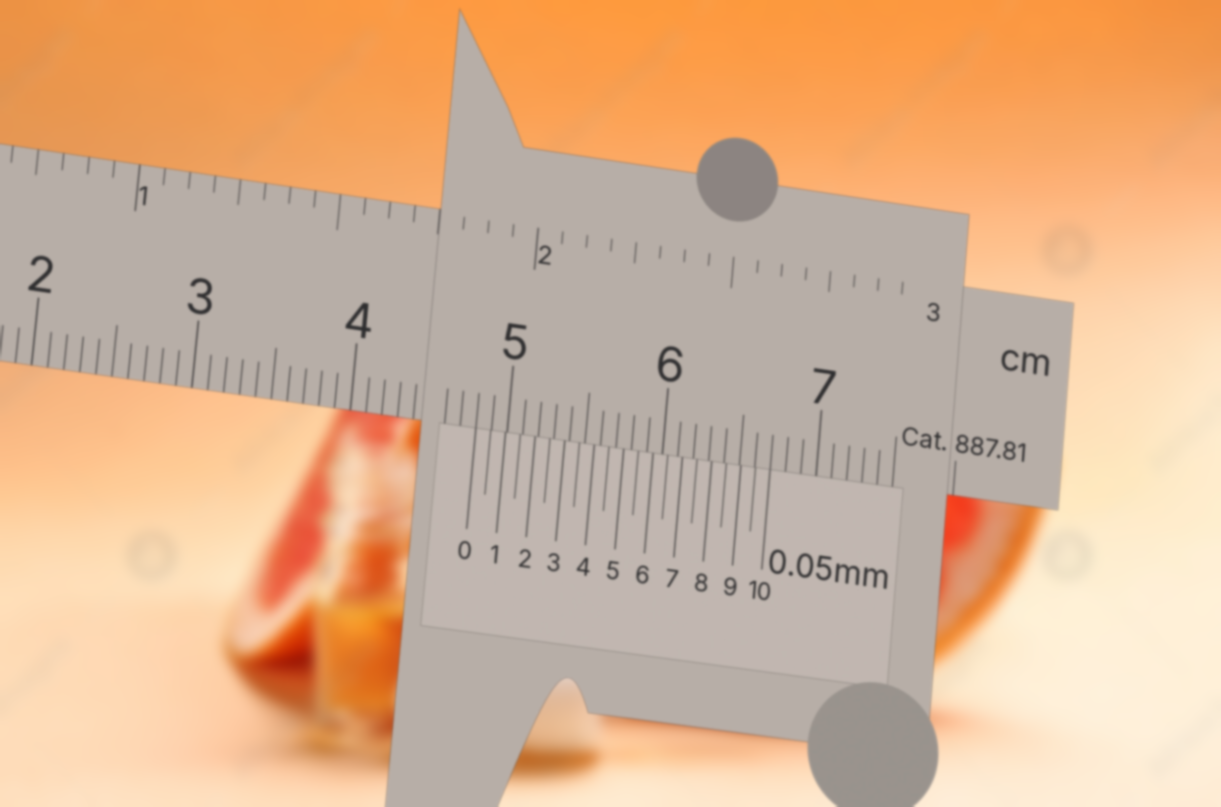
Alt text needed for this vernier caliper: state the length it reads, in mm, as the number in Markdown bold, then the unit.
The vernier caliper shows **48.0** mm
